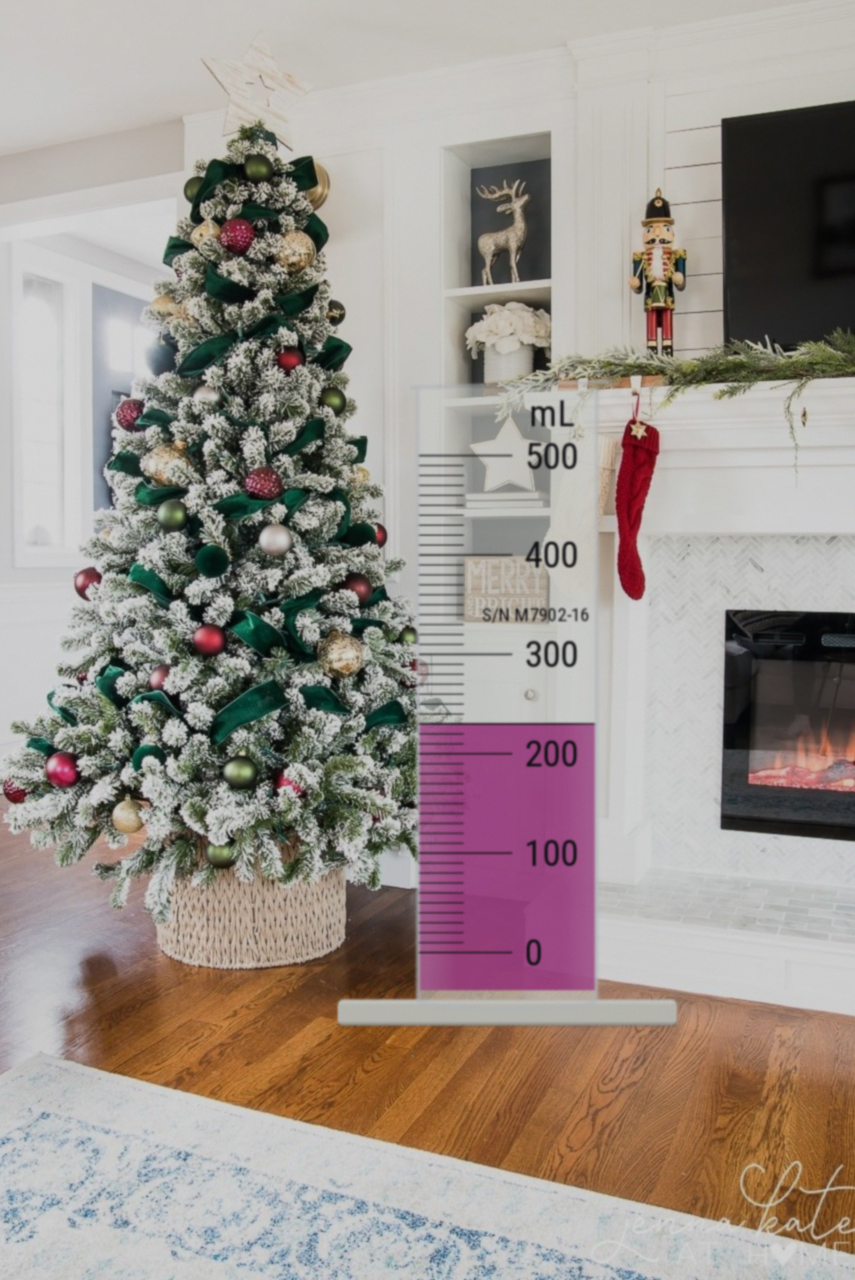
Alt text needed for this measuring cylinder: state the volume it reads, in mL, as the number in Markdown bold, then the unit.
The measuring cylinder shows **230** mL
